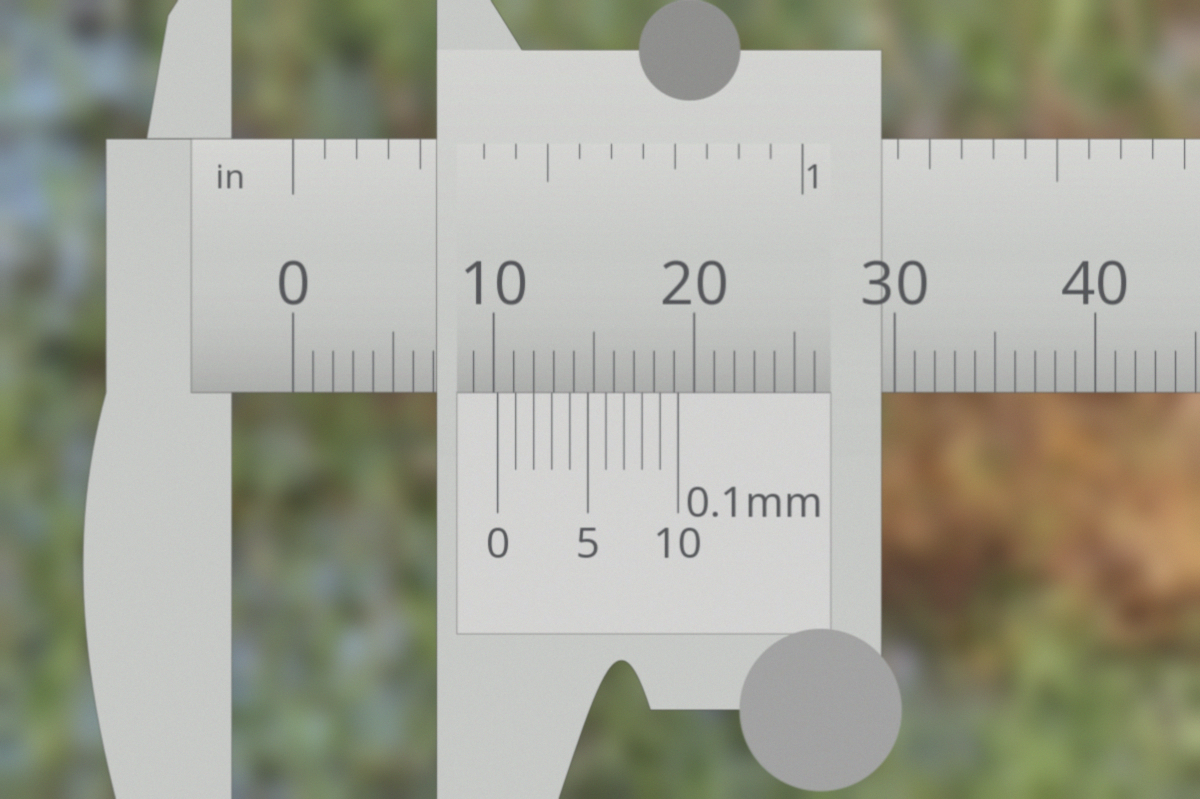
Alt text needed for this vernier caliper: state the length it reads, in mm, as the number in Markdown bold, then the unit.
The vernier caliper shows **10.2** mm
